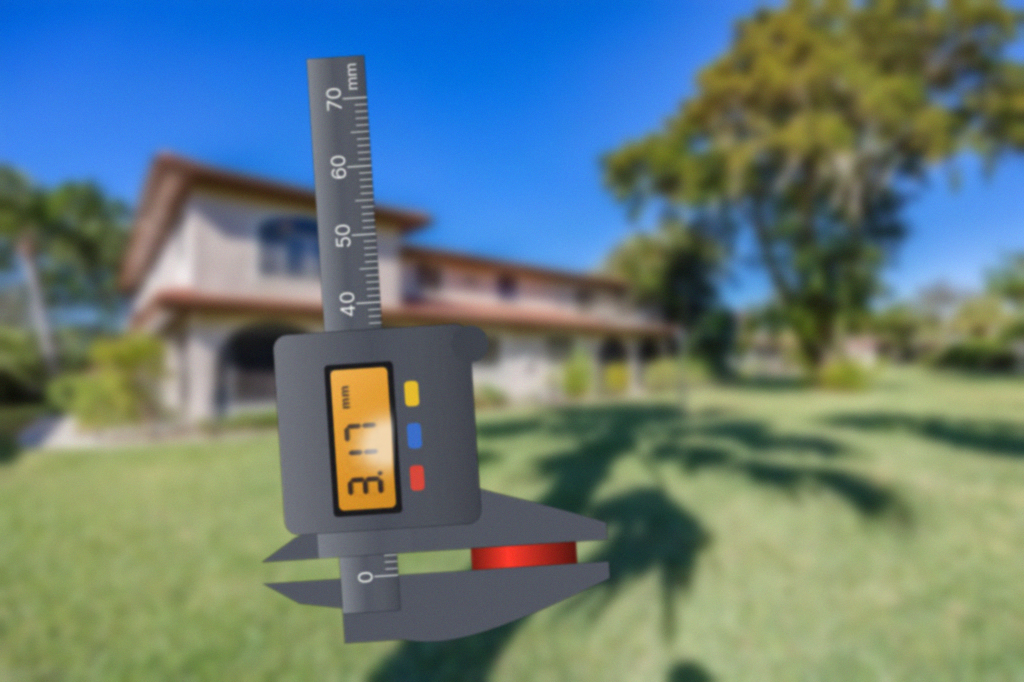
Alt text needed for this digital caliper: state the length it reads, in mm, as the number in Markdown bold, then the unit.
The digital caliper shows **3.17** mm
